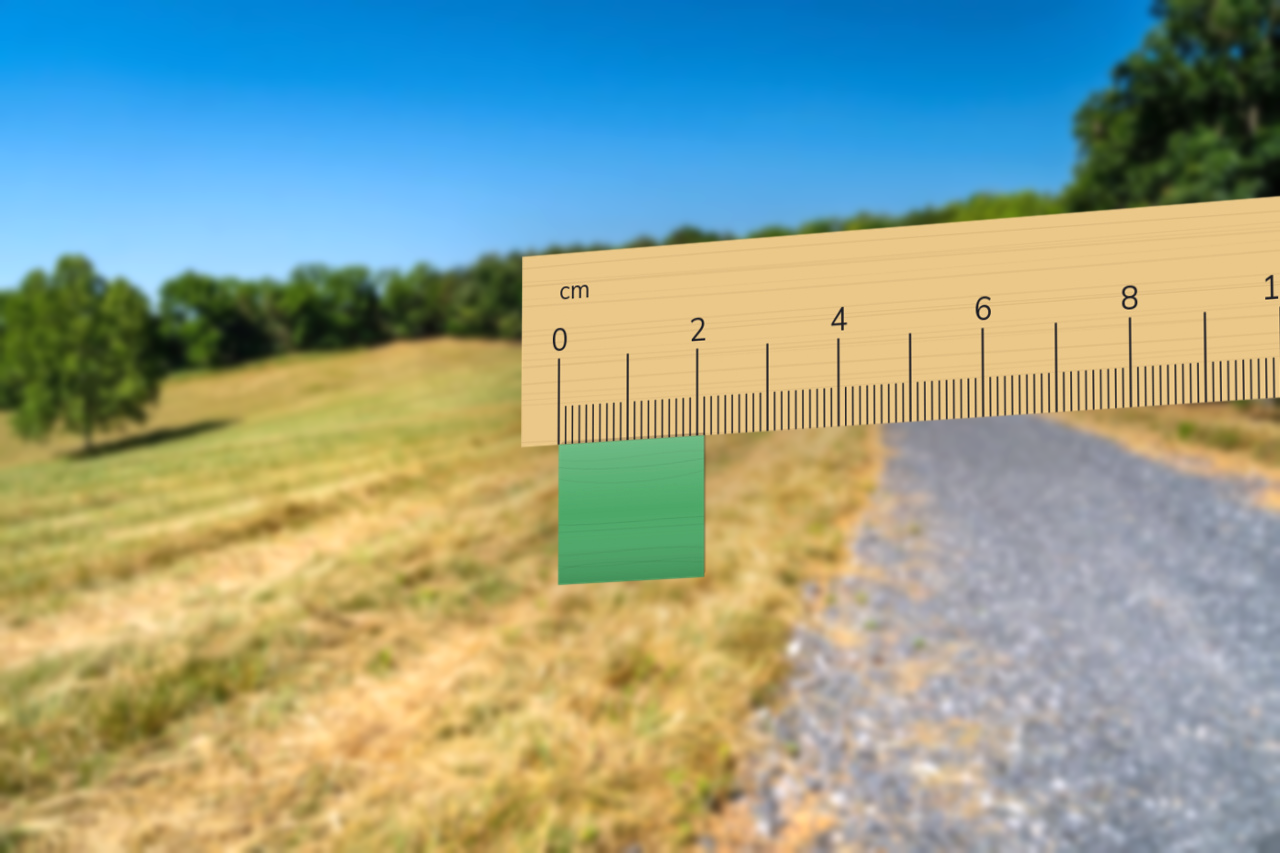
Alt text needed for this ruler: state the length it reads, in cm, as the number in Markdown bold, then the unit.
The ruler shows **2.1** cm
